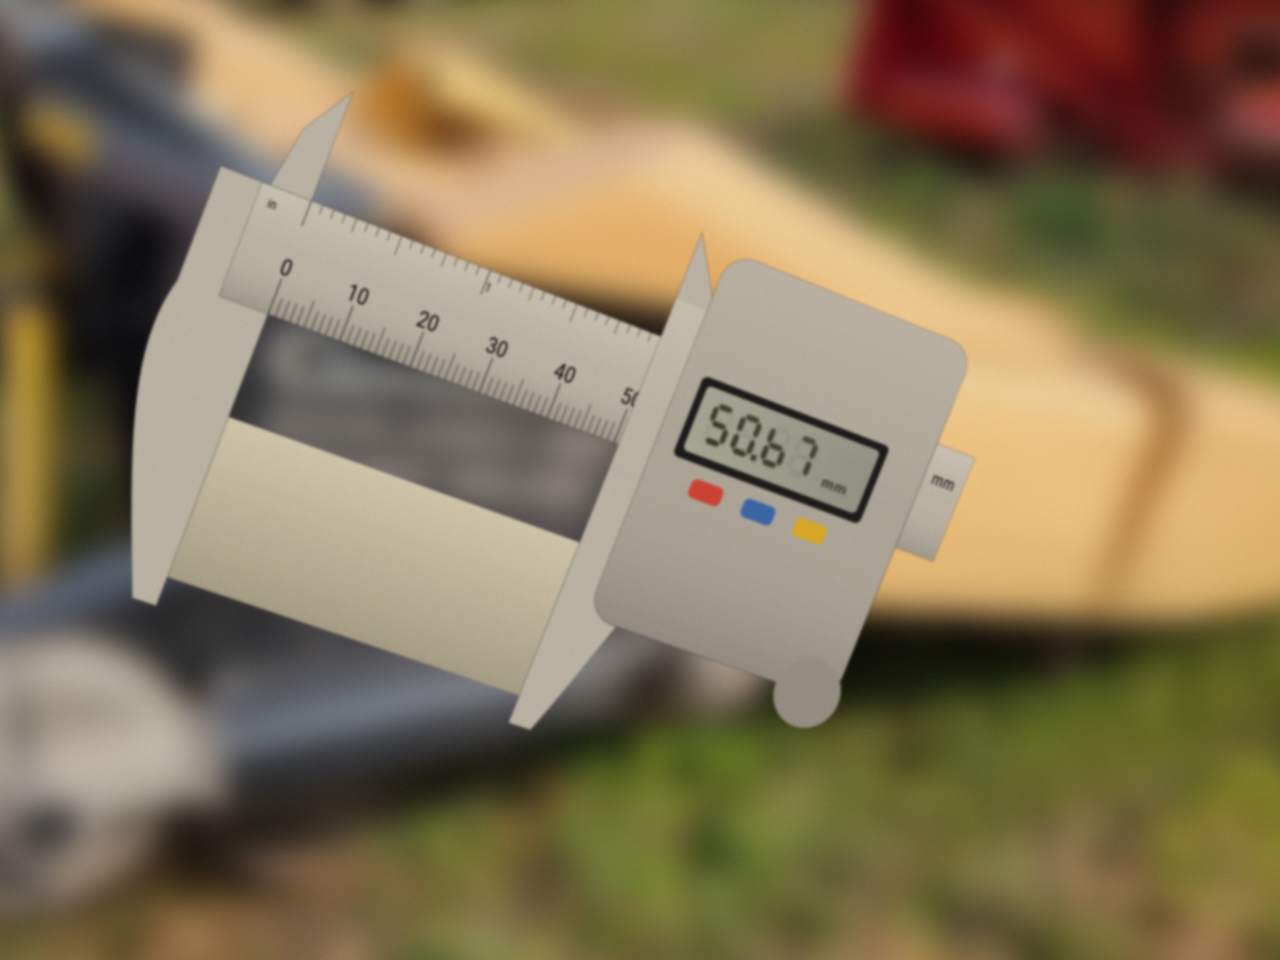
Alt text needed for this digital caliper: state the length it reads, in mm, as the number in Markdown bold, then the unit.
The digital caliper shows **50.67** mm
